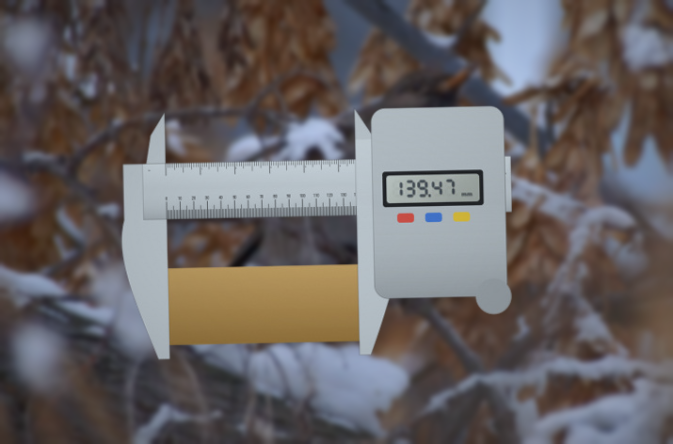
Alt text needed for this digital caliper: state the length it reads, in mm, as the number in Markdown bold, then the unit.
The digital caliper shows **139.47** mm
